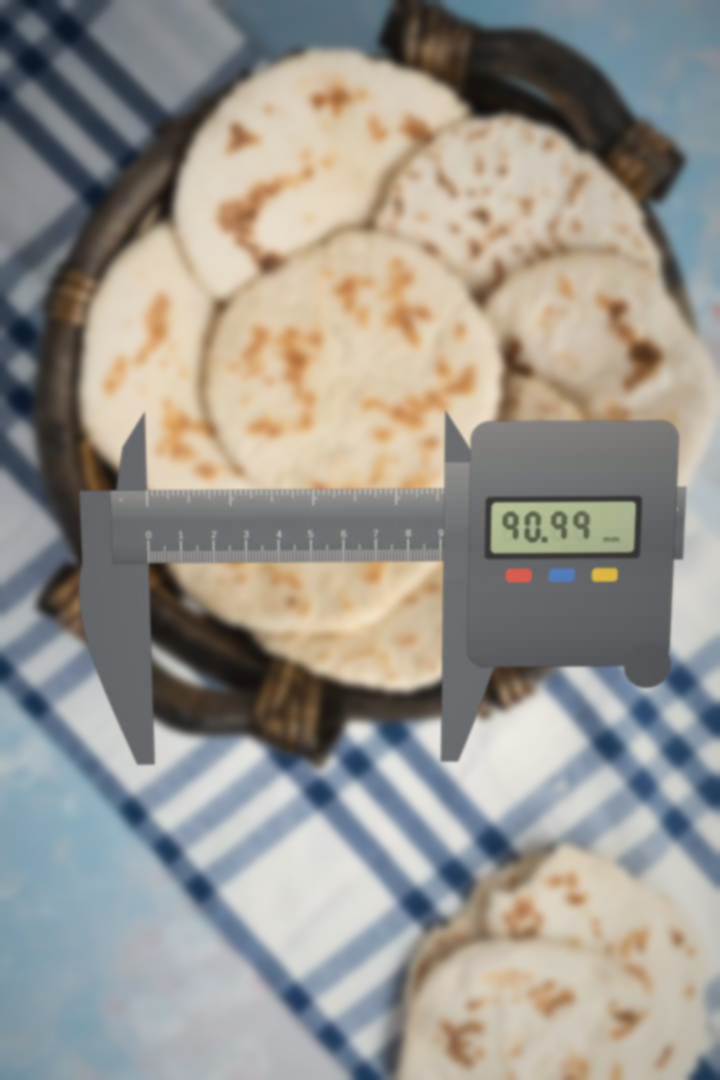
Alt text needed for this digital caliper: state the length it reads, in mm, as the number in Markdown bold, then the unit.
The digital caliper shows **90.99** mm
